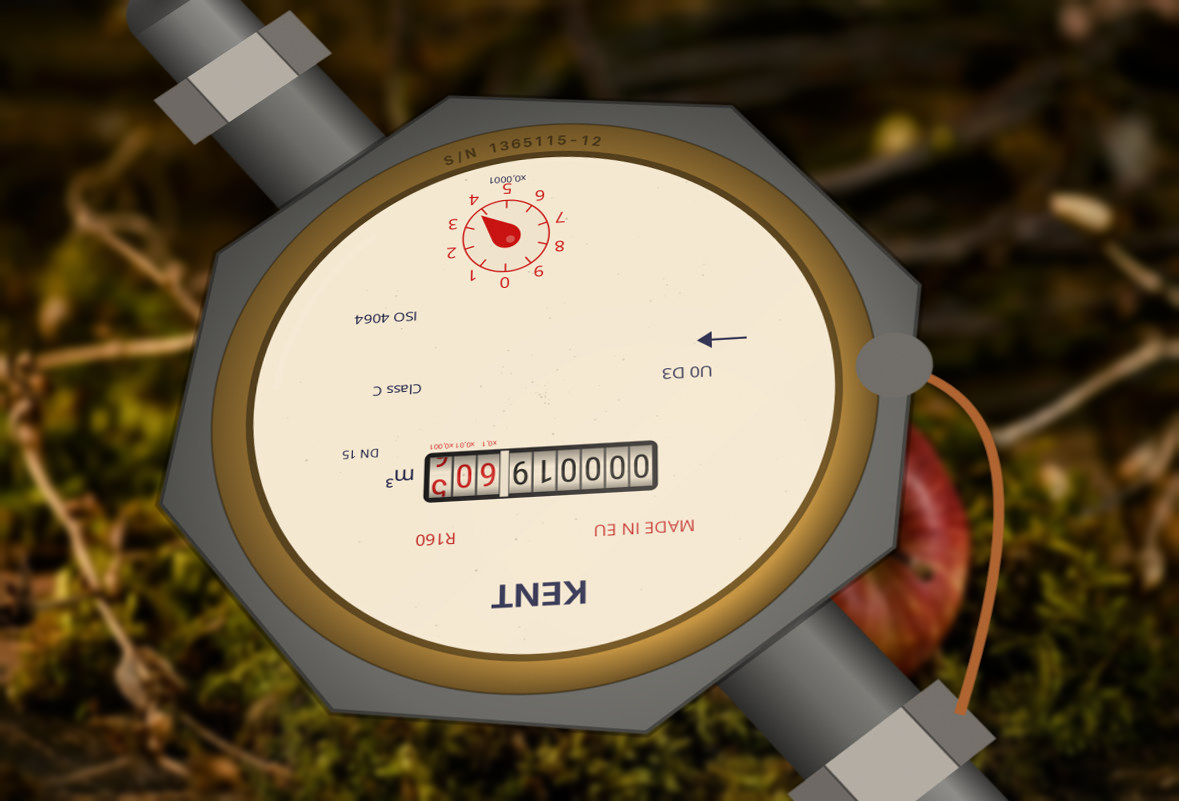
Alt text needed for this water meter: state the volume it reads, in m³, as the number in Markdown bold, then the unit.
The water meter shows **19.6053** m³
